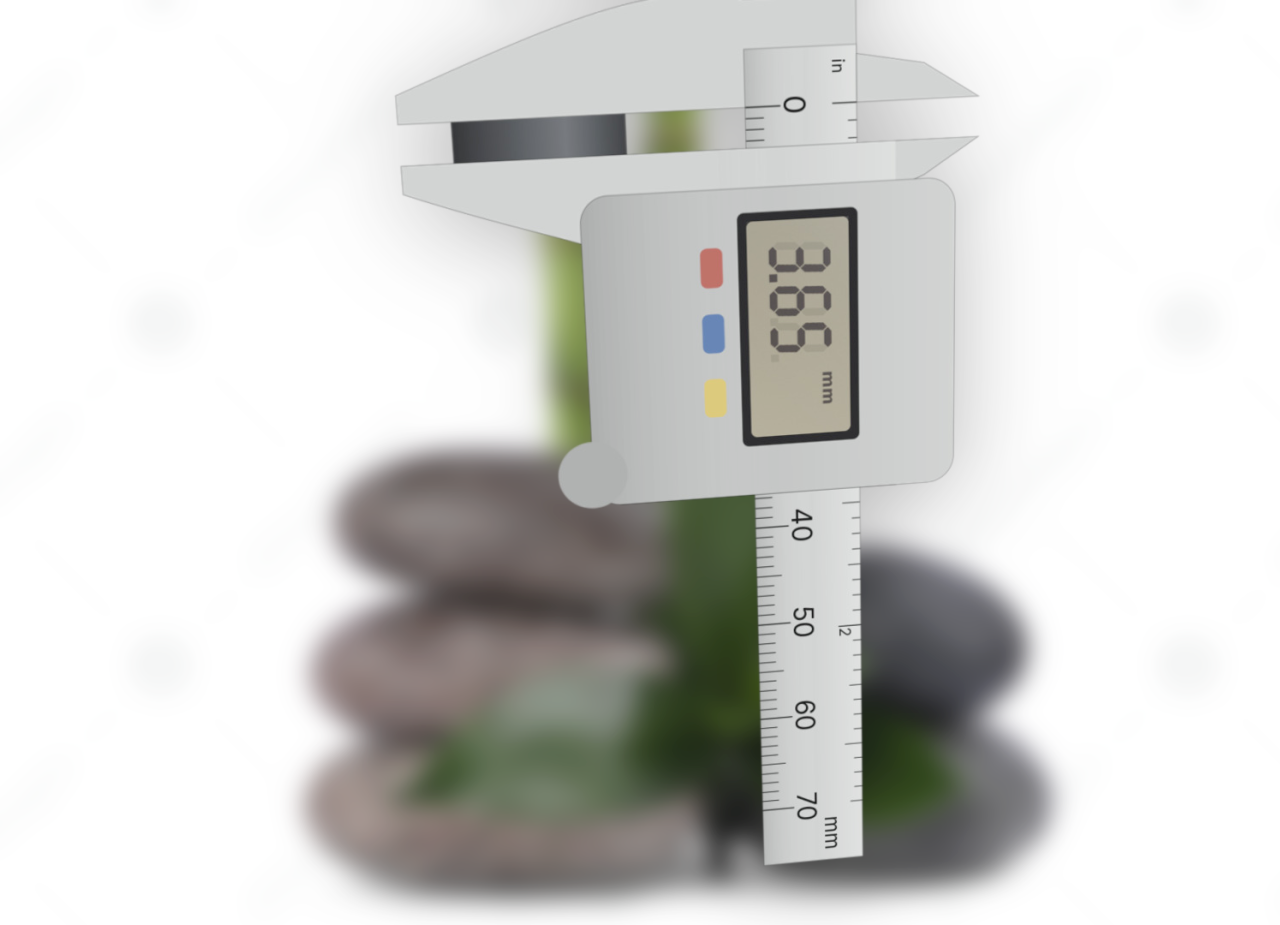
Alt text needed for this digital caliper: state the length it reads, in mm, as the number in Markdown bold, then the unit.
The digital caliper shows **3.65** mm
